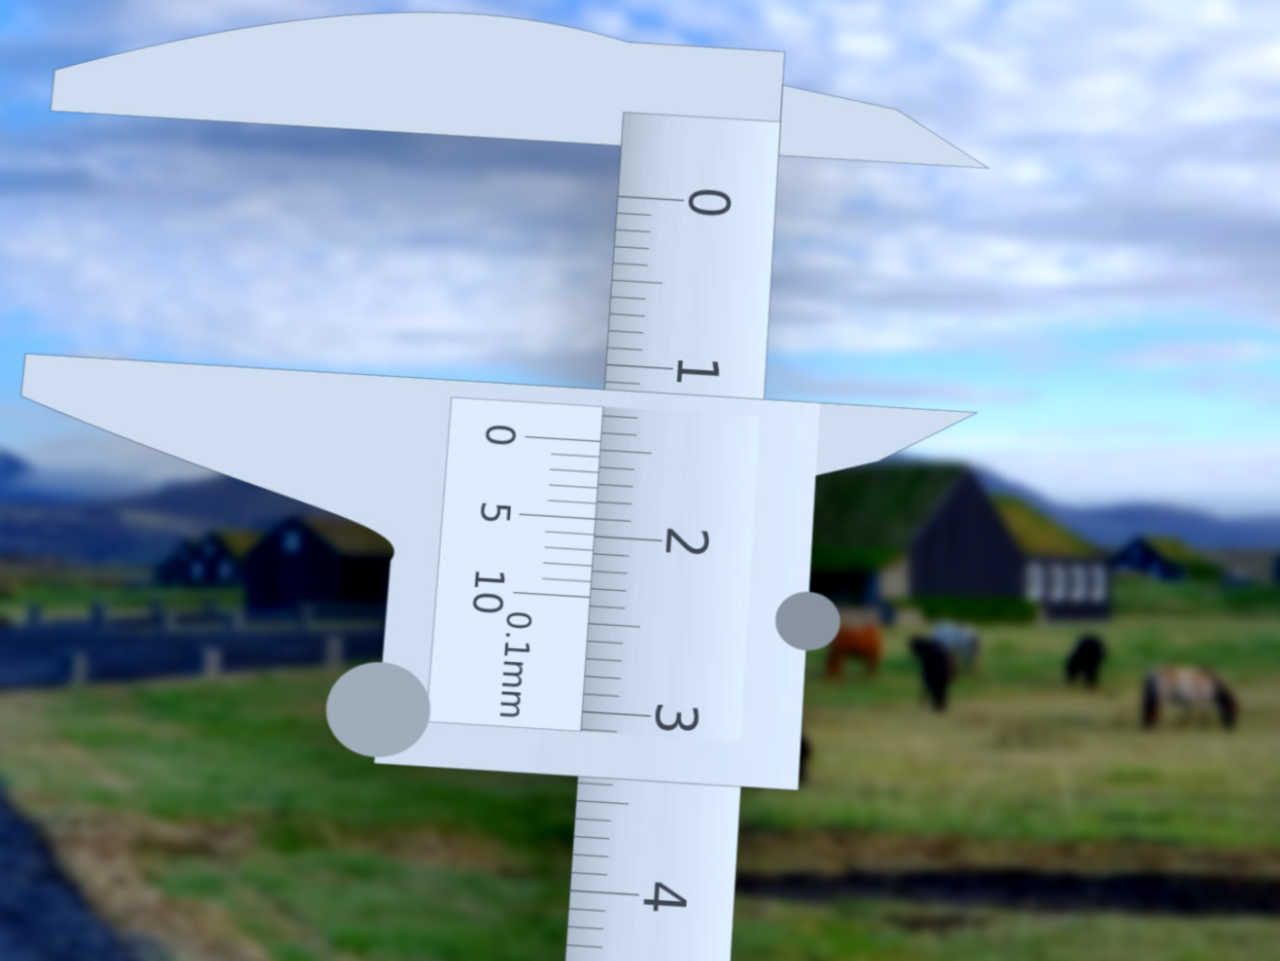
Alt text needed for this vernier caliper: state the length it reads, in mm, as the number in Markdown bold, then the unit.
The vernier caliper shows **14.5** mm
